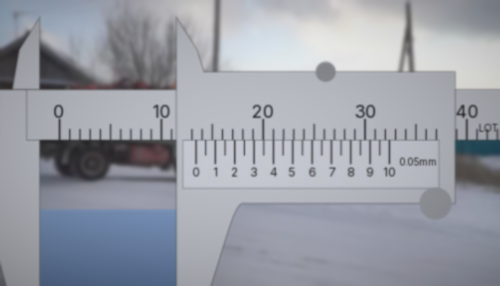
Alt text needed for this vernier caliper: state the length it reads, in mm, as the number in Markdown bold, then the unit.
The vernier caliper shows **13.4** mm
